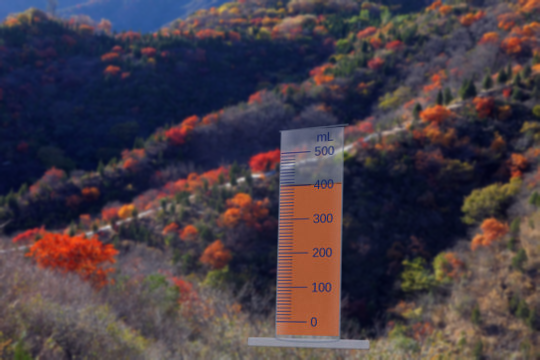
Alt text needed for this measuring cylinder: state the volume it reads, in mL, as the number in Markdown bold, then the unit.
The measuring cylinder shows **400** mL
